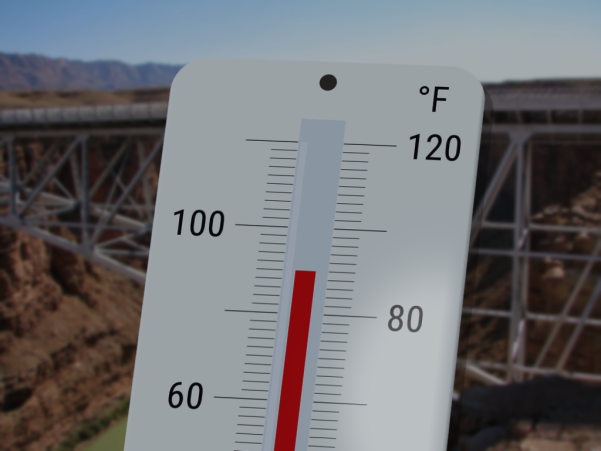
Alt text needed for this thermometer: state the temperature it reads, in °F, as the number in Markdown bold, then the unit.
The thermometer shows **90** °F
